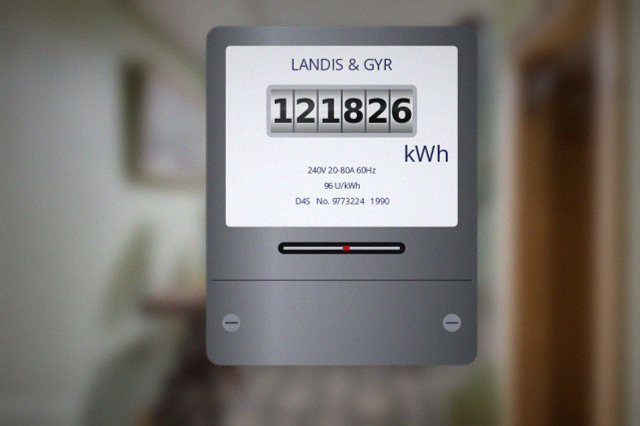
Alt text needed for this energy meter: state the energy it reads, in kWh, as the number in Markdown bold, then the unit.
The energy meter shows **121826** kWh
